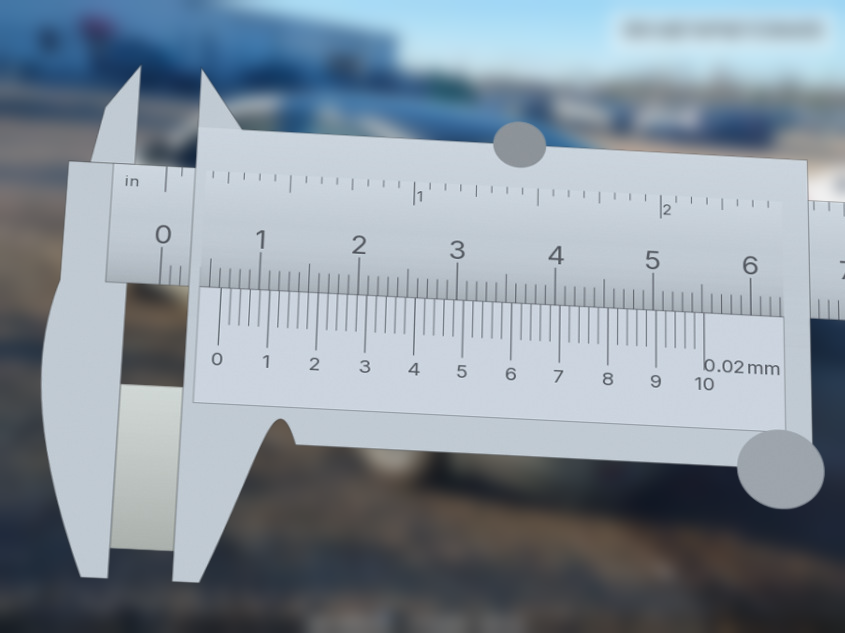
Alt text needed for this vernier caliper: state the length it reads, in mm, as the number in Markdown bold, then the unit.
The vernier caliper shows **6.2** mm
